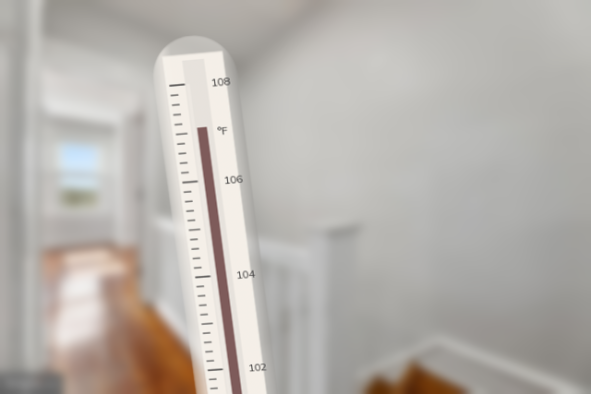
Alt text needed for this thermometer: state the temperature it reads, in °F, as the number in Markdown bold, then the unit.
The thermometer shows **107.1** °F
